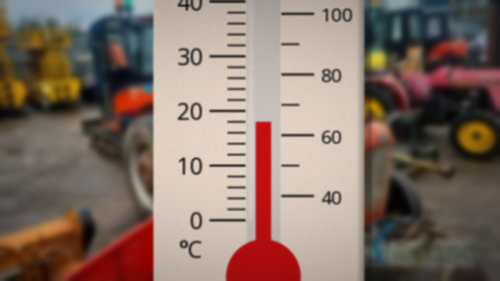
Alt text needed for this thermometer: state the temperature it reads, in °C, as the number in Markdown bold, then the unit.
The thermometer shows **18** °C
